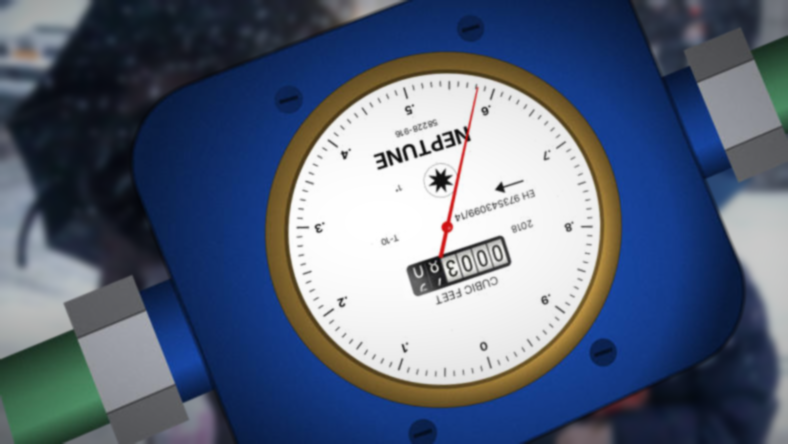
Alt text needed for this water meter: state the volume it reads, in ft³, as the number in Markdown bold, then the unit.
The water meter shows **379.58** ft³
